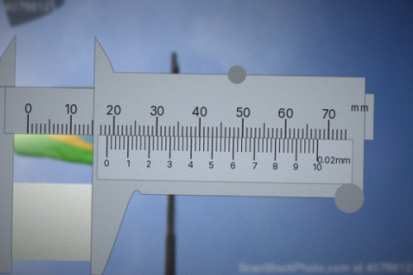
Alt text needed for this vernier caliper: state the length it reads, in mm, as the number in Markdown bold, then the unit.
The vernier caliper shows **18.5** mm
